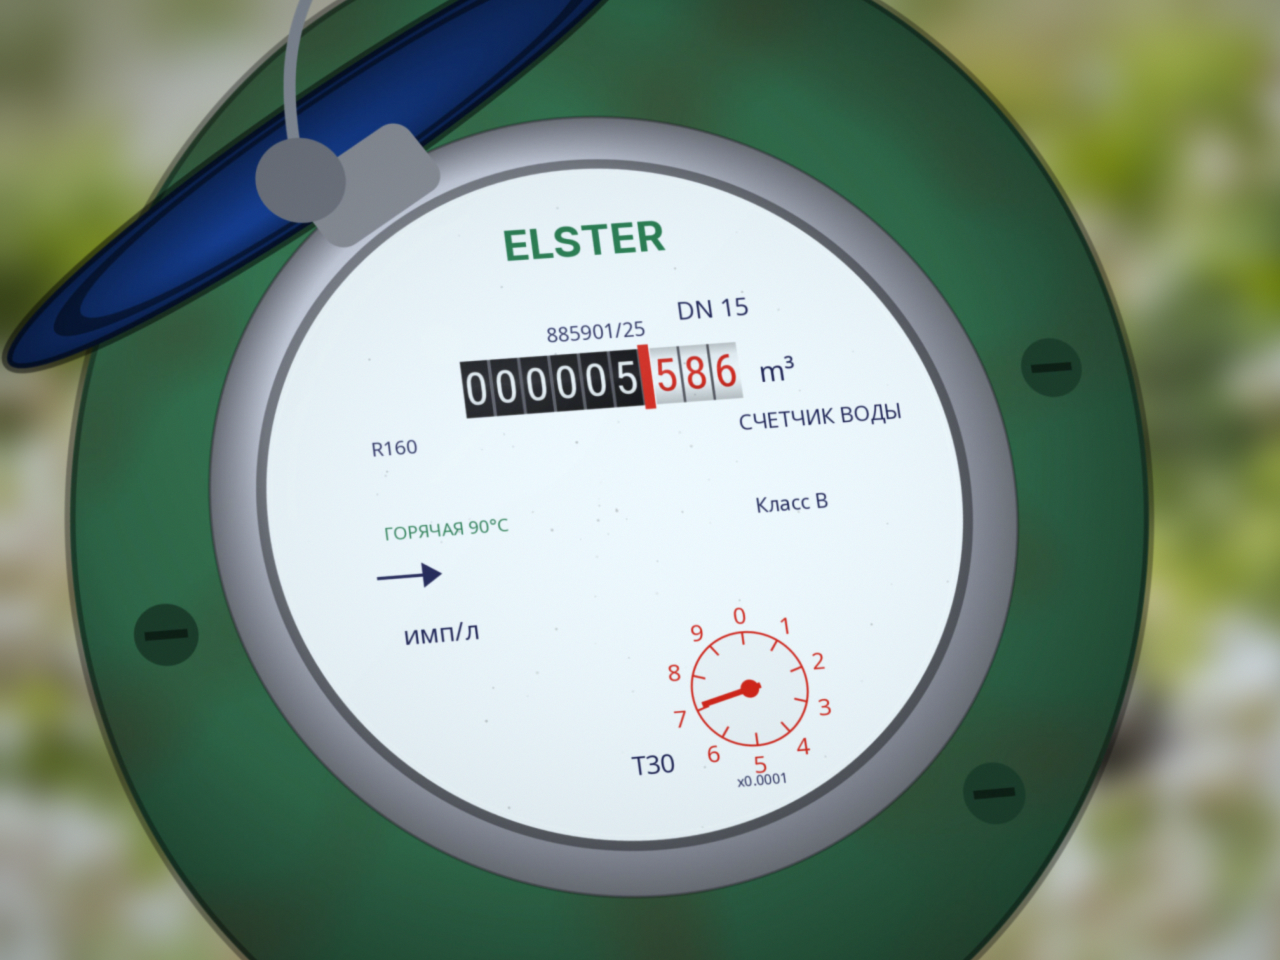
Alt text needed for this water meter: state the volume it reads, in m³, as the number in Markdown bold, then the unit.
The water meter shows **5.5867** m³
